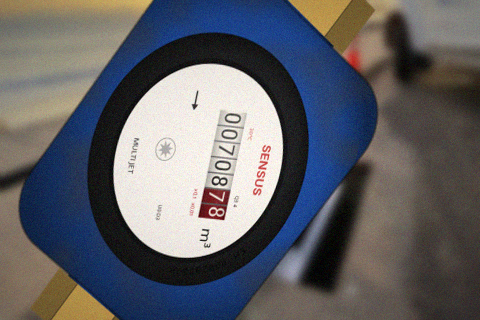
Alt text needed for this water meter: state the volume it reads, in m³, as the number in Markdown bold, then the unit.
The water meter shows **708.78** m³
